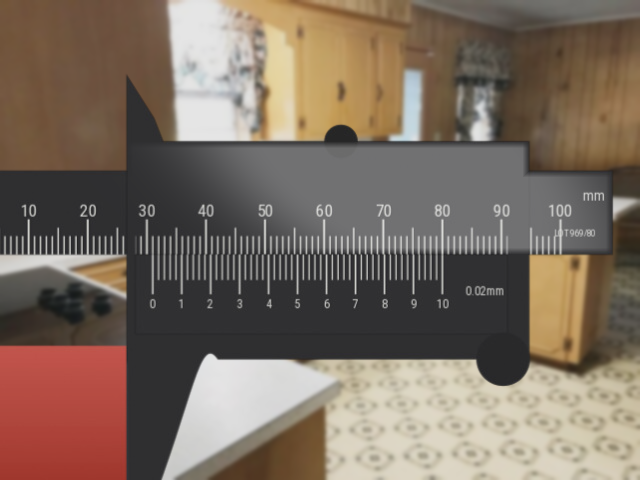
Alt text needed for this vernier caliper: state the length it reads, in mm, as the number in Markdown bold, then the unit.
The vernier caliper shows **31.0** mm
